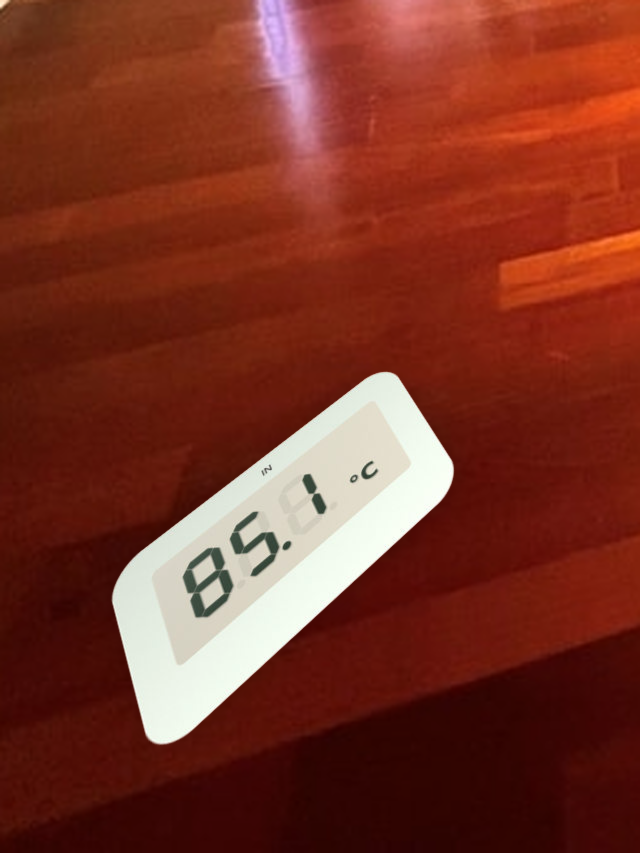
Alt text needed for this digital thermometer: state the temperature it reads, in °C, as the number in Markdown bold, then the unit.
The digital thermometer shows **85.1** °C
